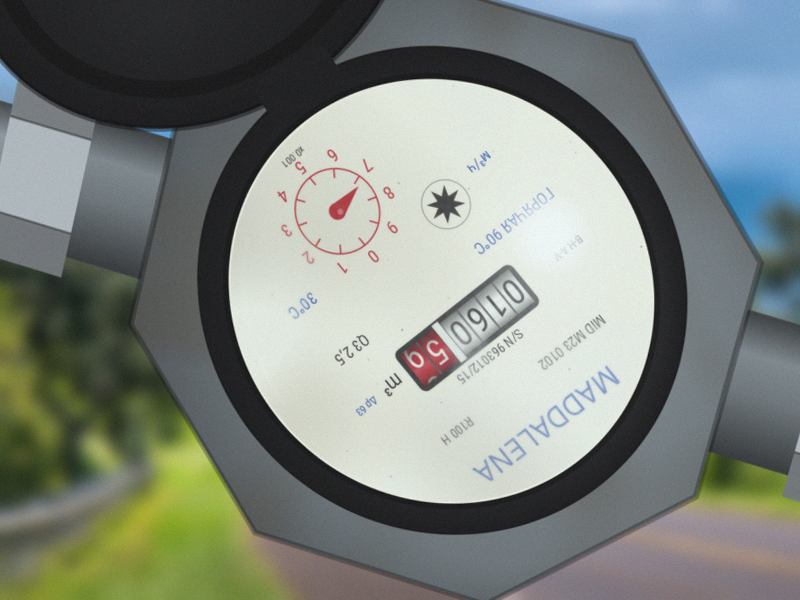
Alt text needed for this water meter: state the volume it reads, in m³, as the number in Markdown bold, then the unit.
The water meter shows **160.587** m³
